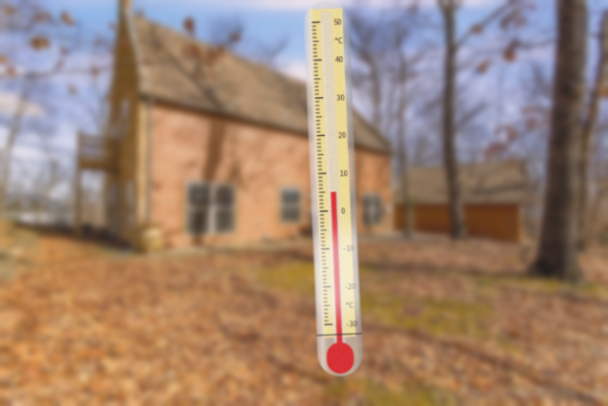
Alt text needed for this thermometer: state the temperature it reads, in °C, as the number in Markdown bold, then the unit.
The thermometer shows **5** °C
